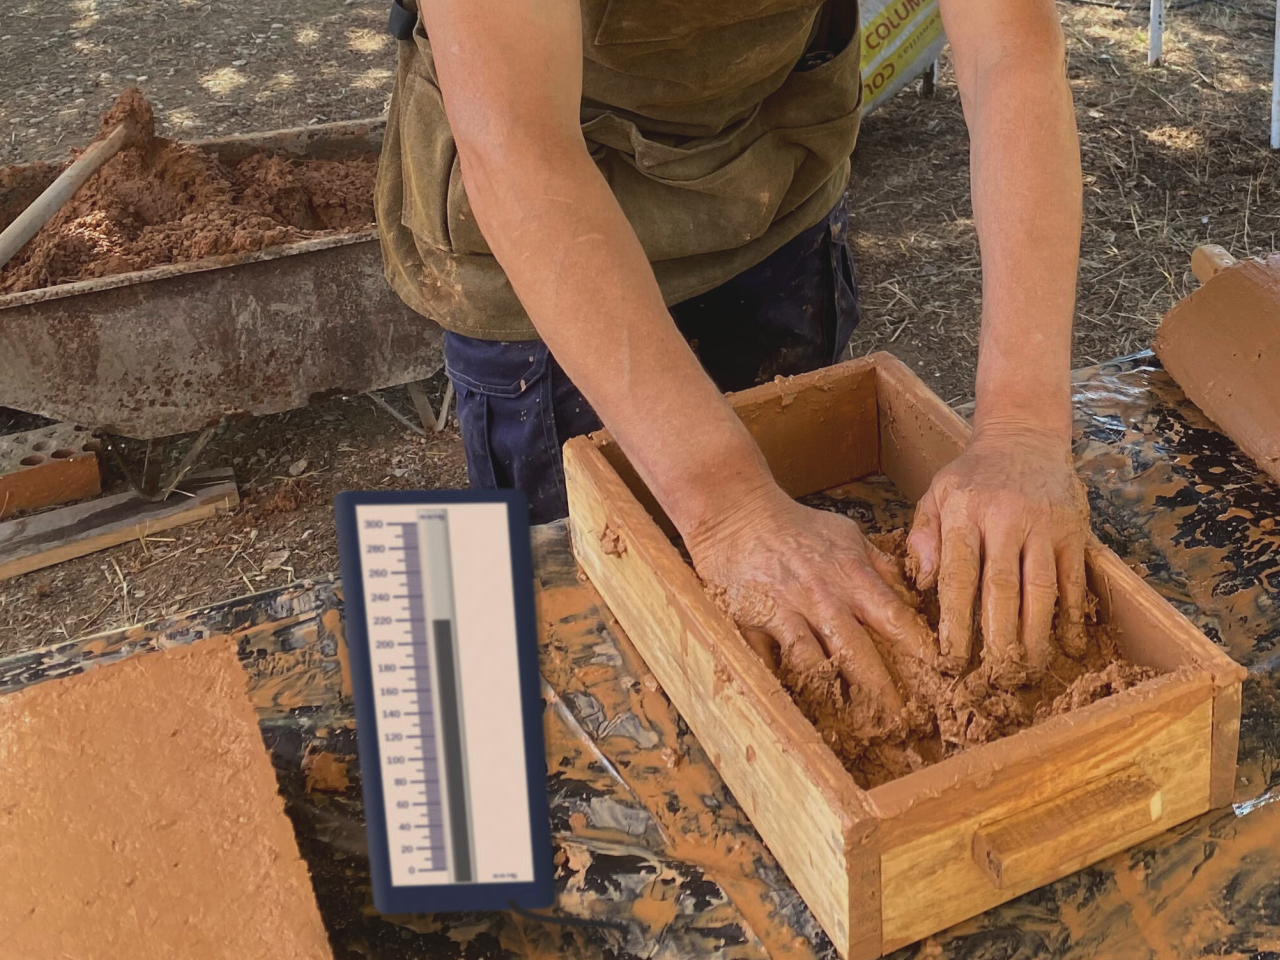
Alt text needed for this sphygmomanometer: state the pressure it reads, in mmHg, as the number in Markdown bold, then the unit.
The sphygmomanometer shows **220** mmHg
